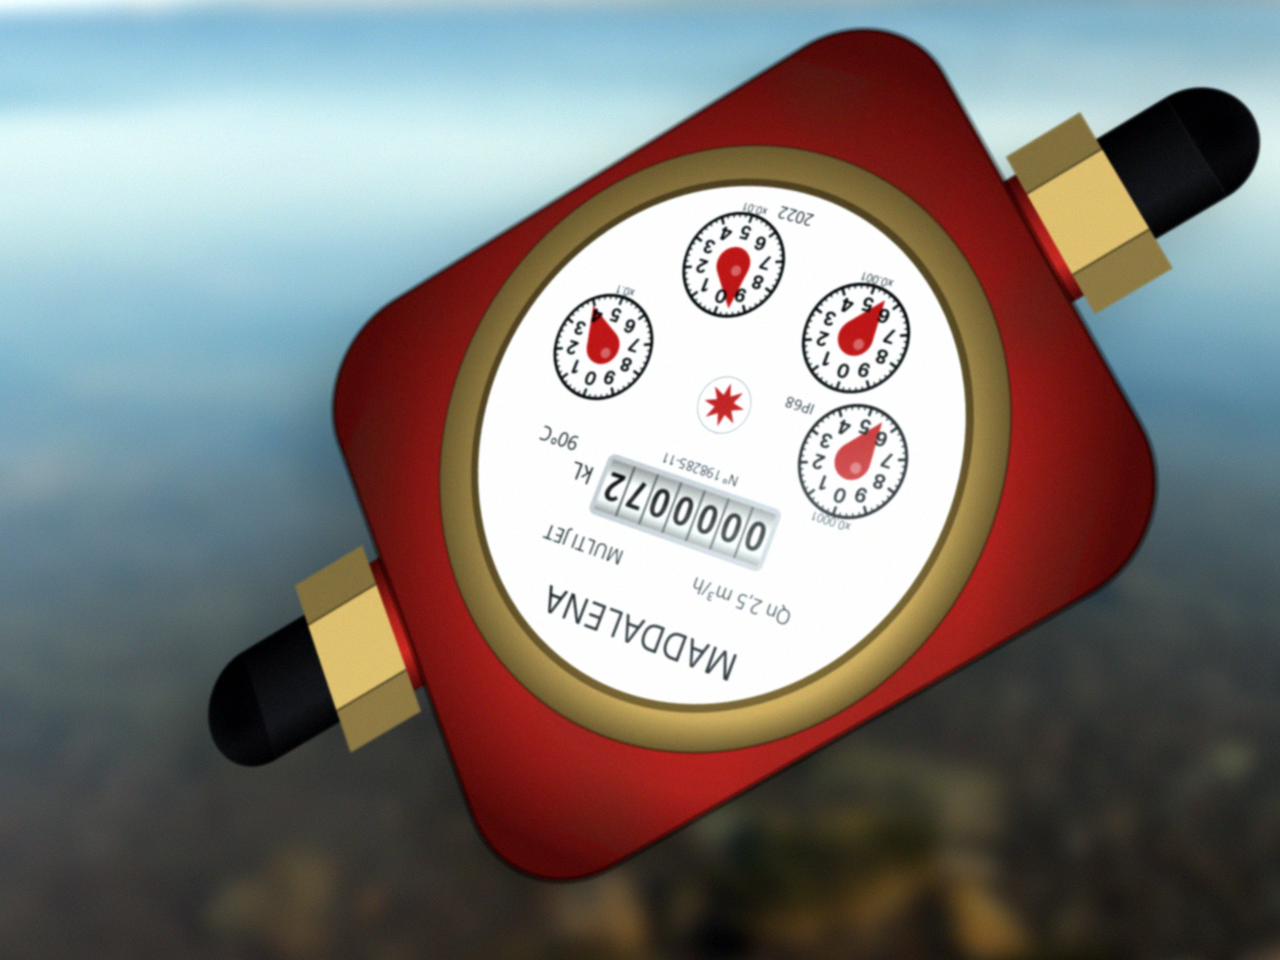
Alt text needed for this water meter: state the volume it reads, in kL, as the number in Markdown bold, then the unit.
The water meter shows **72.3955** kL
